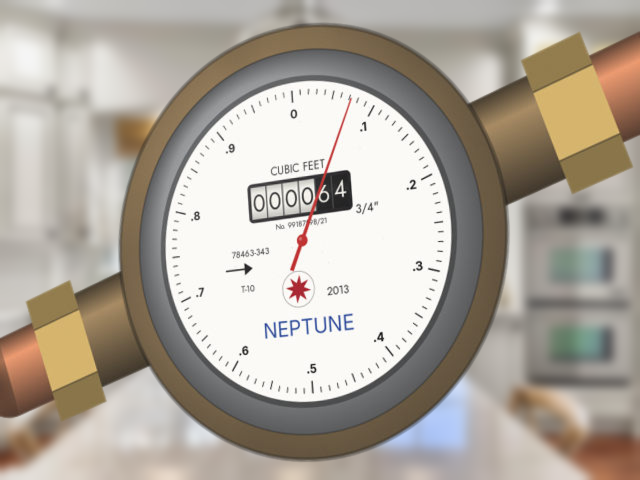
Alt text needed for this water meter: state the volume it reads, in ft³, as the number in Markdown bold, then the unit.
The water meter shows **64.07** ft³
